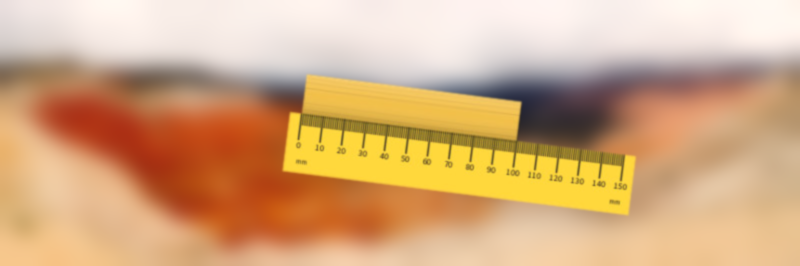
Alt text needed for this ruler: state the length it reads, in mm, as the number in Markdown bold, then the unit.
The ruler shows **100** mm
